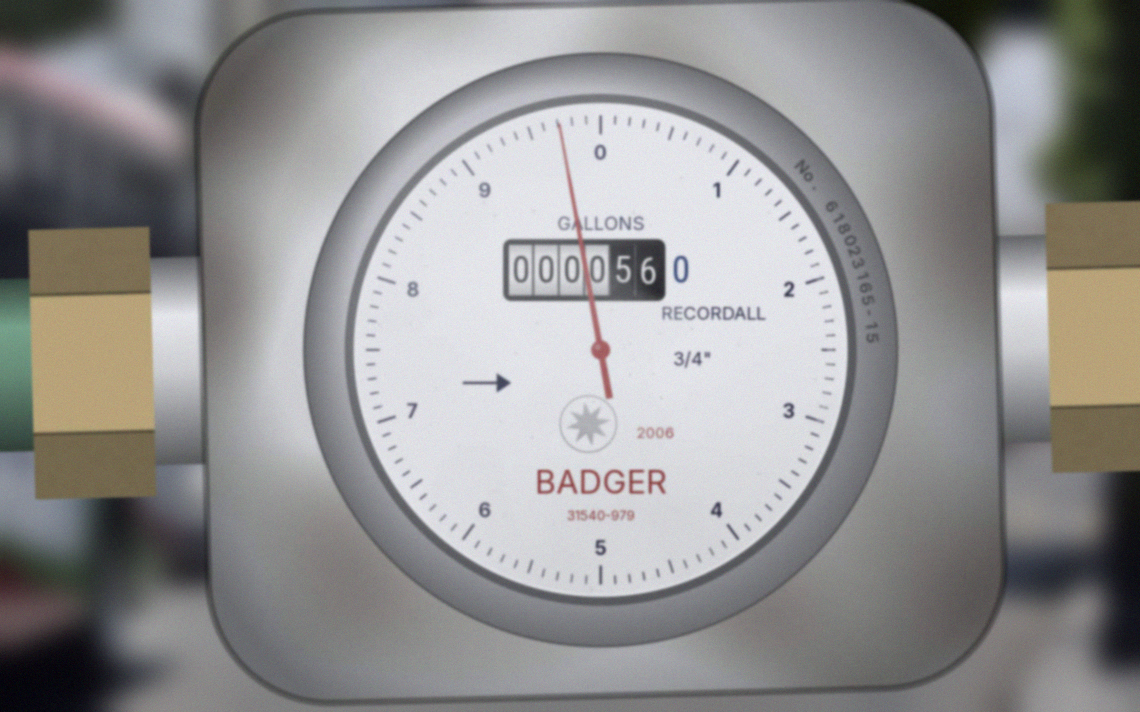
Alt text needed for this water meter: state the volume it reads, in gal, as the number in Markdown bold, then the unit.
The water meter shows **559.7** gal
